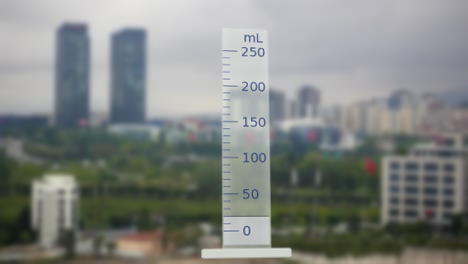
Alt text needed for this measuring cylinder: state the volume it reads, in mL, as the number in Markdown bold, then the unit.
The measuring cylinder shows **20** mL
